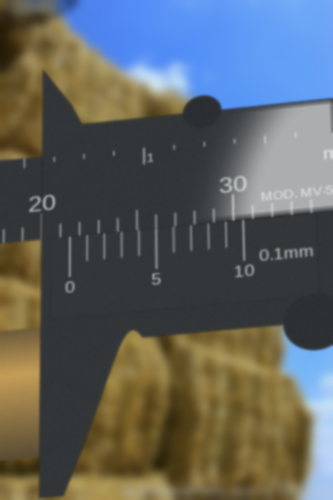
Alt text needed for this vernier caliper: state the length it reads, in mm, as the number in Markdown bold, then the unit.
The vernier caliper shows **21.5** mm
